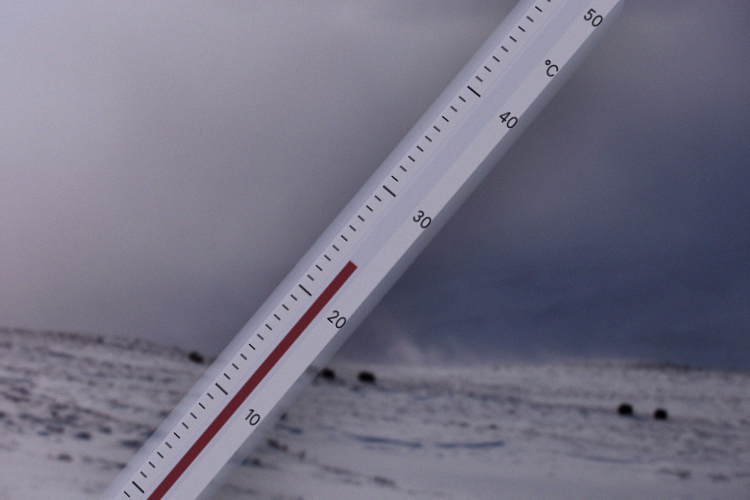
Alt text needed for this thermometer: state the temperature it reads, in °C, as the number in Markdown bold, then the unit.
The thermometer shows **24** °C
